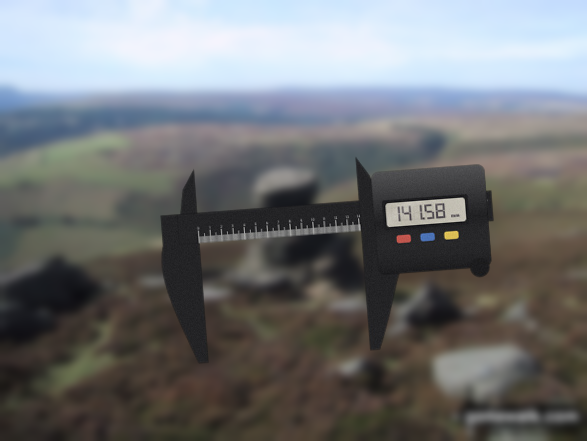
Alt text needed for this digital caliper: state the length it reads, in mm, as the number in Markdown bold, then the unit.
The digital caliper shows **141.58** mm
